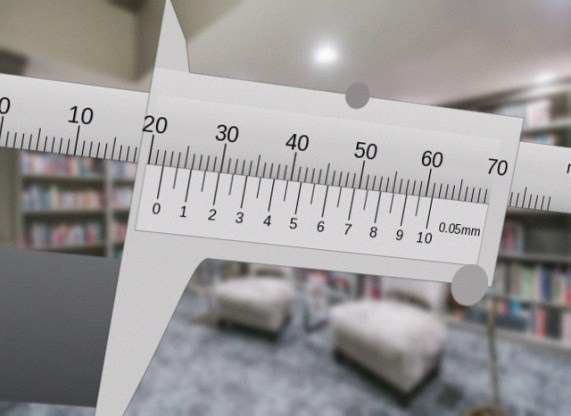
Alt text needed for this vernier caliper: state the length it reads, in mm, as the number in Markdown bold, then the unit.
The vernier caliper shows **22.0** mm
